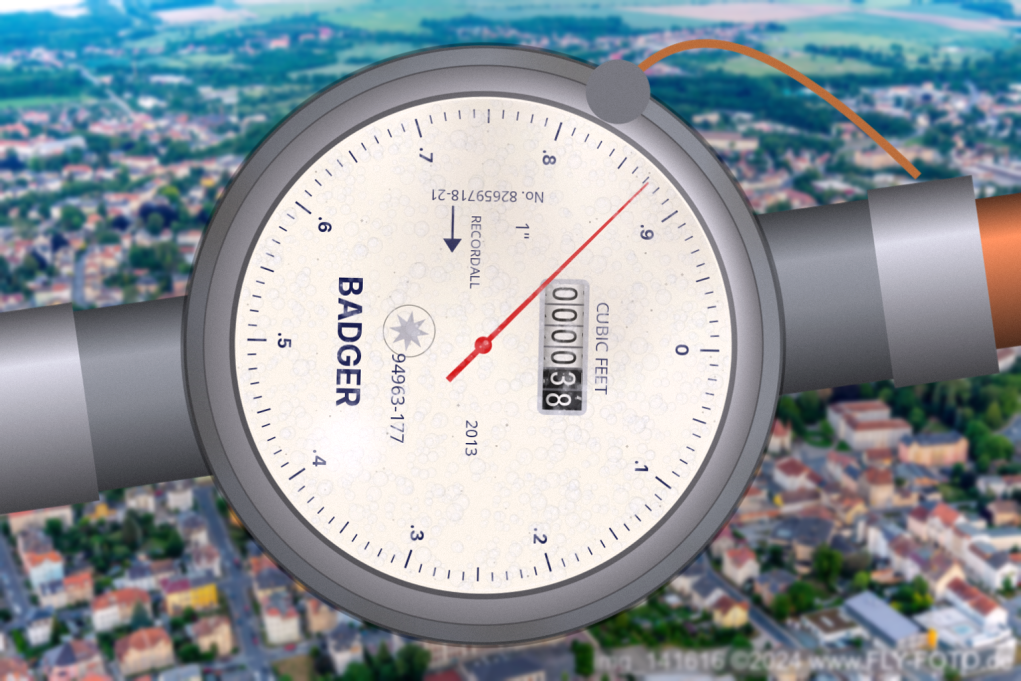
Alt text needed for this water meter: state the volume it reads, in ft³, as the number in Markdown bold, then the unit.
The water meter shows **37.87** ft³
